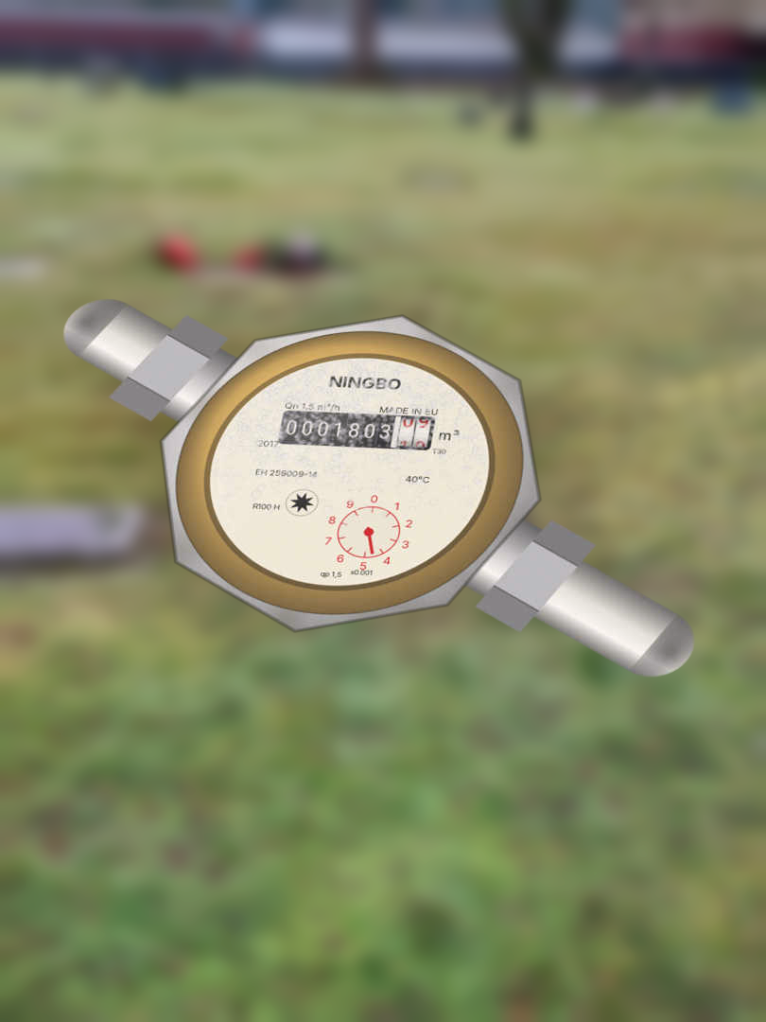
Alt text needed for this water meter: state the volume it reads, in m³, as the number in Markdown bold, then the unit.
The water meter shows **1803.094** m³
